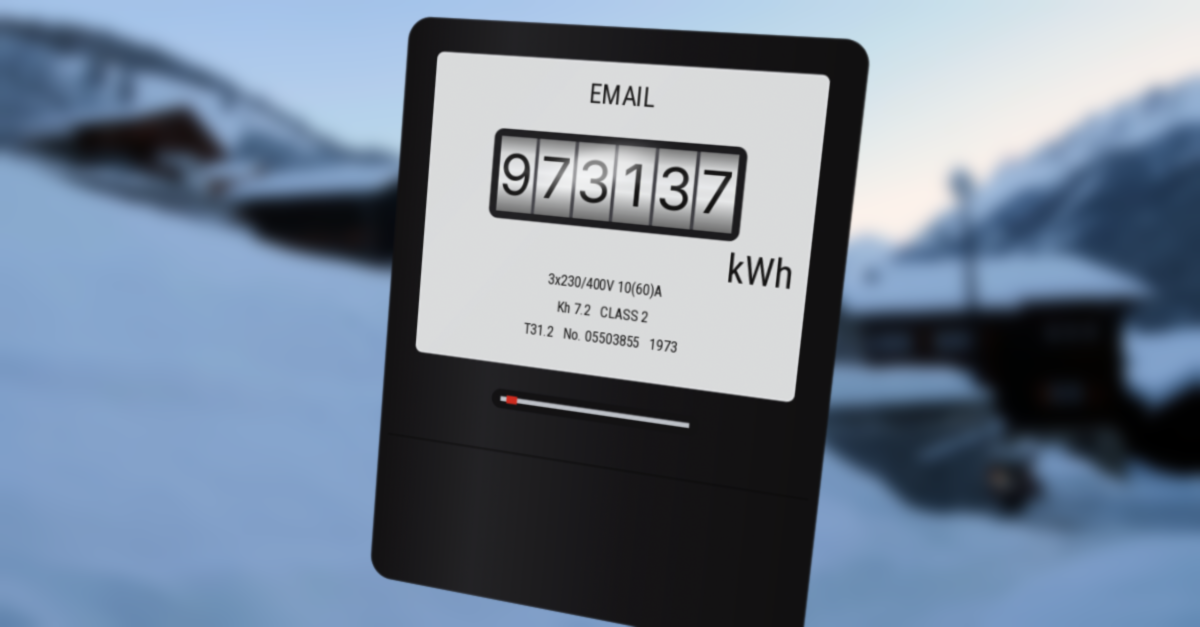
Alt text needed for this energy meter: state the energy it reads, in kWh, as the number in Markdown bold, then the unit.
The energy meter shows **973137** kWh
